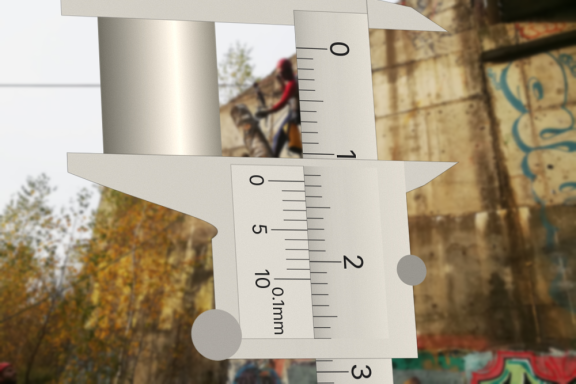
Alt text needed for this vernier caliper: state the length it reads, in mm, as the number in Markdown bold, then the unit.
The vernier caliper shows **12.6** mm
